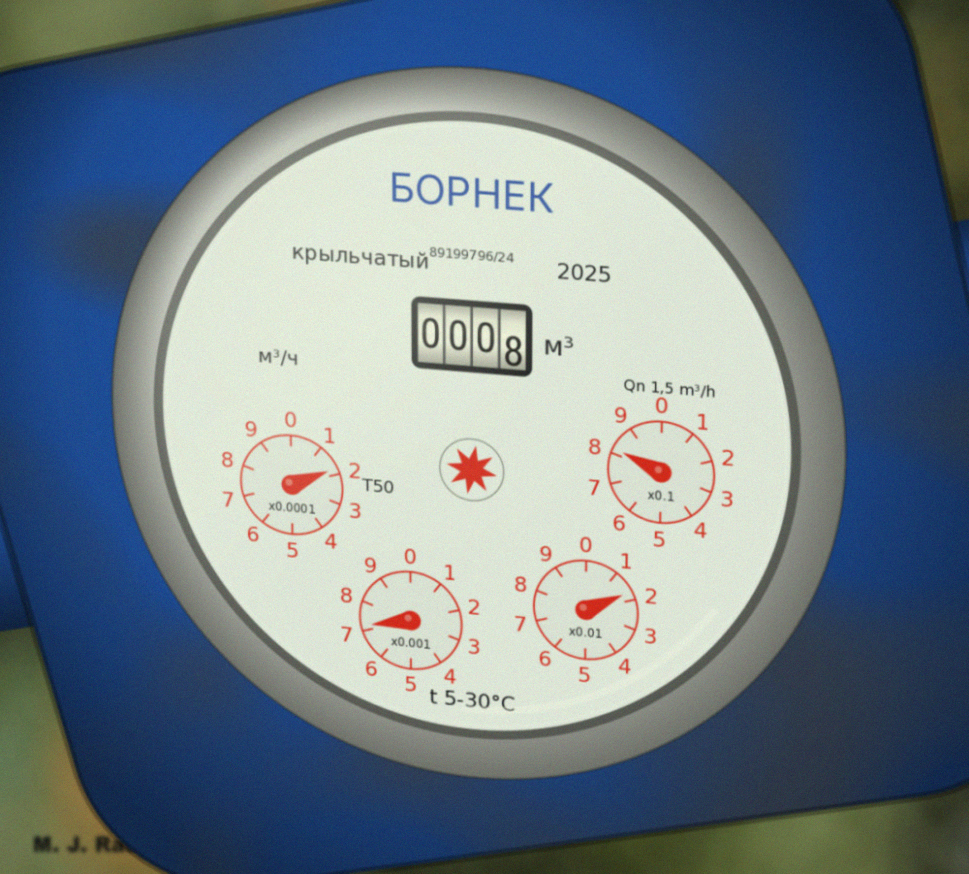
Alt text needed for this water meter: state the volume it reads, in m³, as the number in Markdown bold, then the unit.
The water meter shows **7.8171** m³
